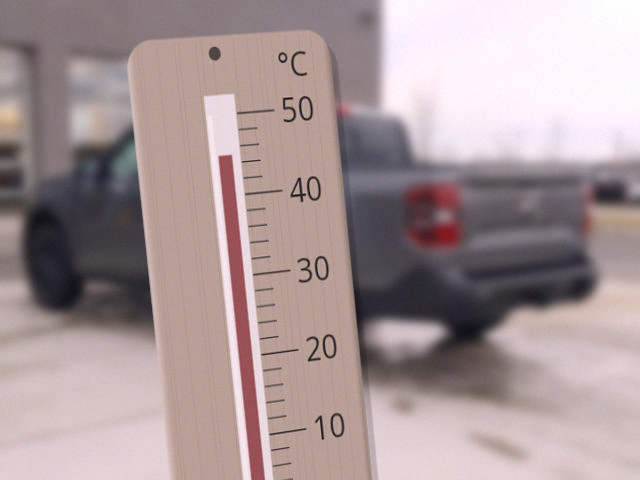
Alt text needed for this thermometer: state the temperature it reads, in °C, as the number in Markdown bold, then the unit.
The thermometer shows **45** °C
